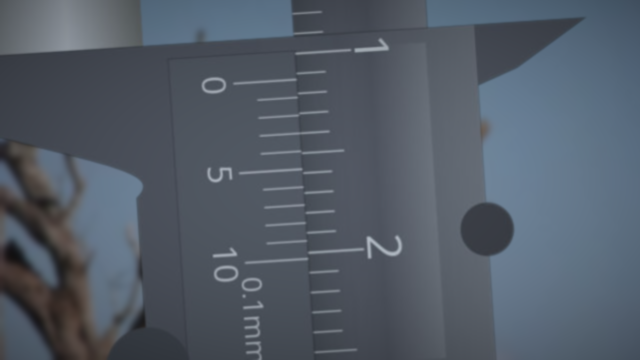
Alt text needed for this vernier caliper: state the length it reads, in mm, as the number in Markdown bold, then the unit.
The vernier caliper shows **11.3** mm
